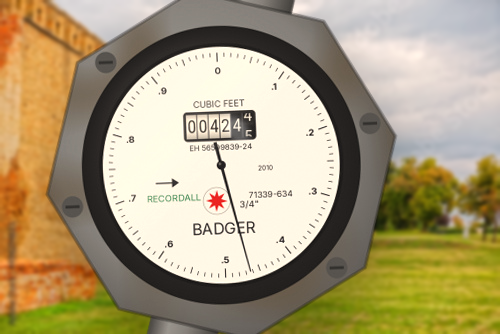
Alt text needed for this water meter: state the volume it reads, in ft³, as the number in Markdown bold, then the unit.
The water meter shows **4244.46** ft³
